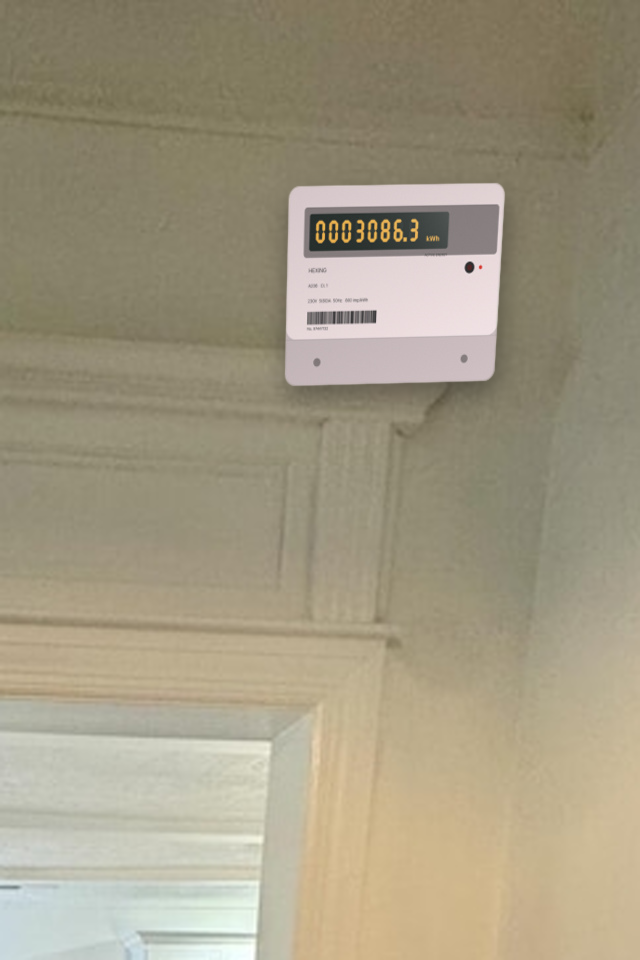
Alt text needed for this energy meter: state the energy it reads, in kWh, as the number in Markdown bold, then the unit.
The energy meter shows **3086.3** kWh
